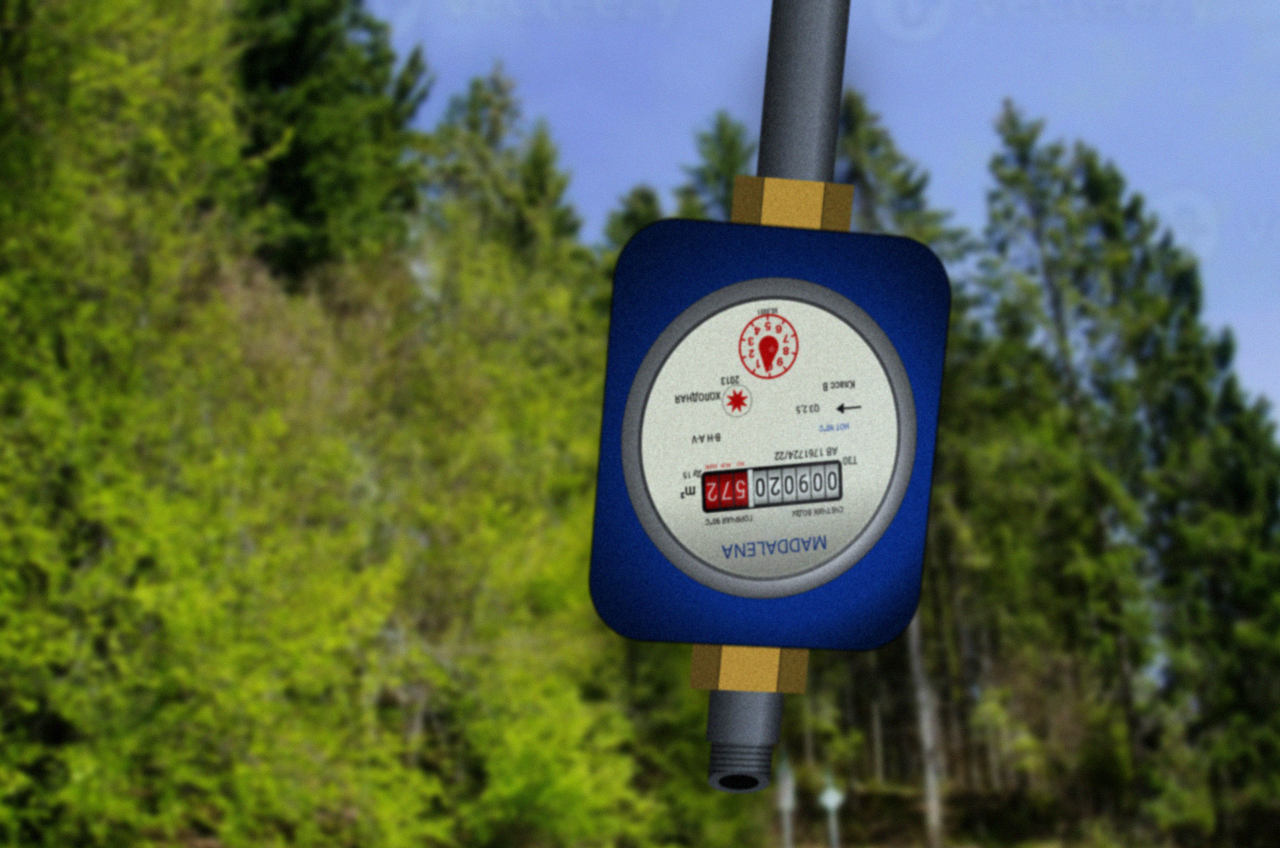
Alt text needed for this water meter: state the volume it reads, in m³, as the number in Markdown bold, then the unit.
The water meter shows **9020.5720** m³
